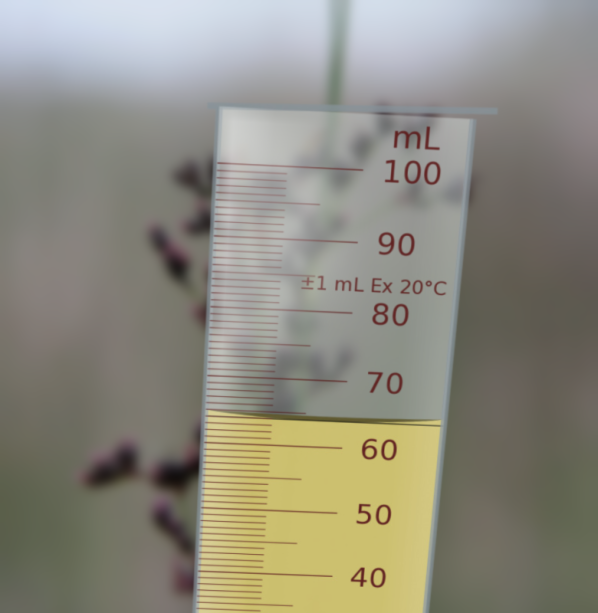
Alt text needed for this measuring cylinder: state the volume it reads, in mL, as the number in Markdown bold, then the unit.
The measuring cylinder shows **64** mL
